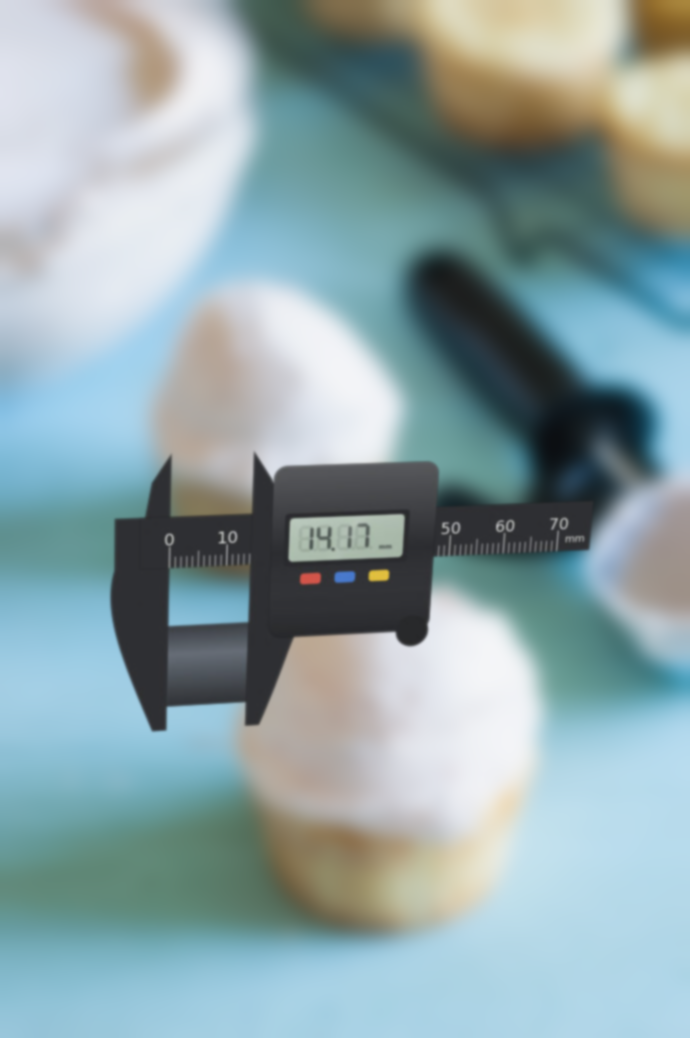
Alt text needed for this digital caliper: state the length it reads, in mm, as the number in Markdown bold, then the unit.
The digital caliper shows **14.17** mm
